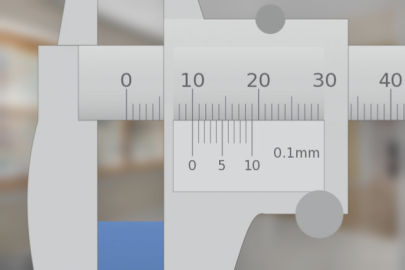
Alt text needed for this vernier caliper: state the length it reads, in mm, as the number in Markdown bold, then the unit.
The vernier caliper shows **10.0** mm
